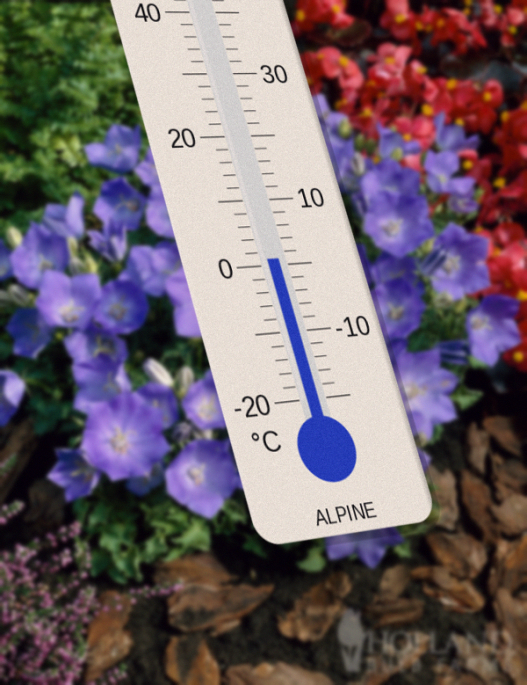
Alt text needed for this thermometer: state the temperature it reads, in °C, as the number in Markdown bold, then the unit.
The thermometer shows **1** °C
